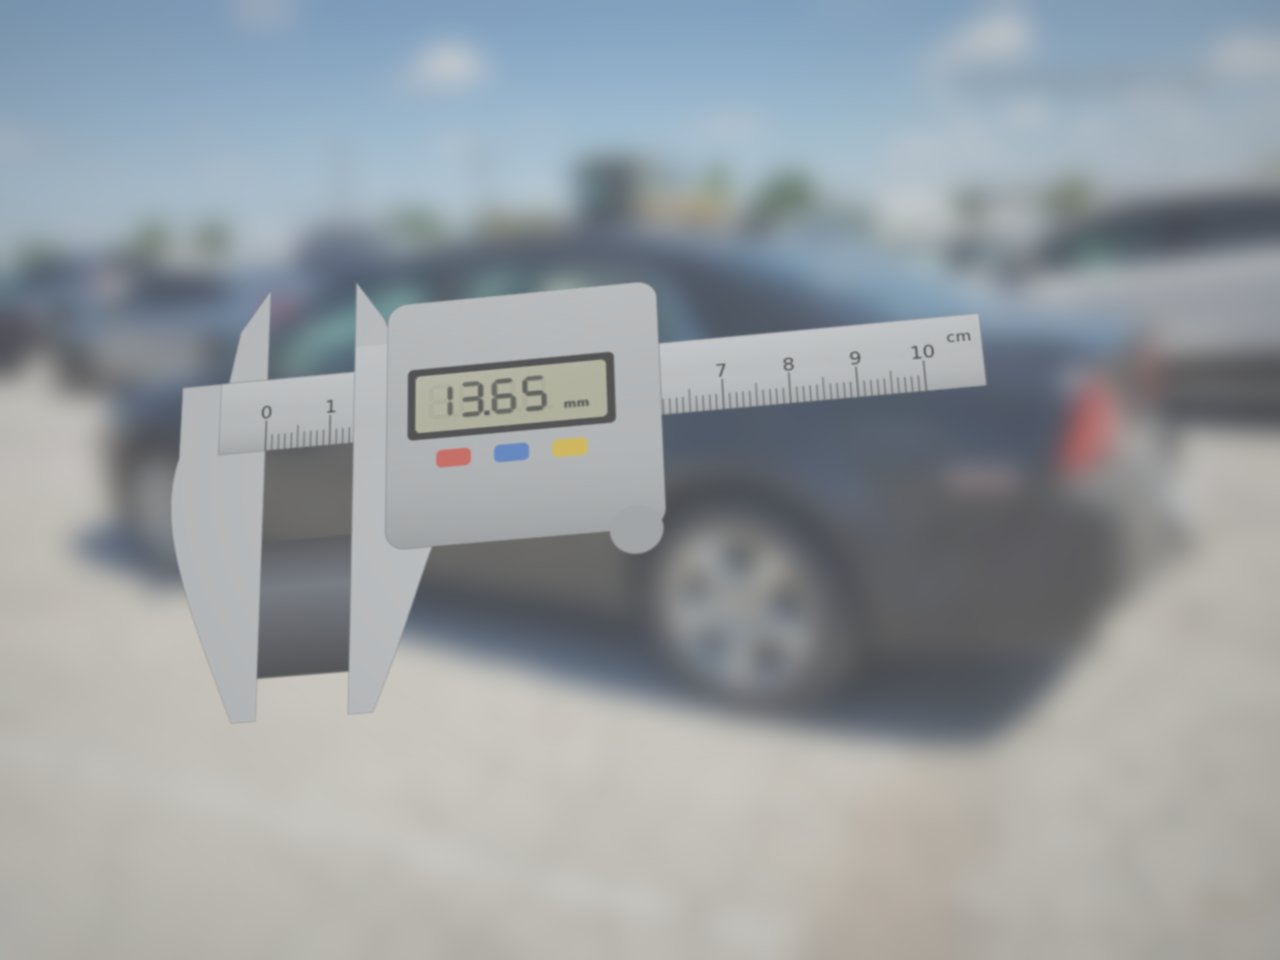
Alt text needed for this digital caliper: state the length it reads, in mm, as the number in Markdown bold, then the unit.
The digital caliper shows **13.65** mm
